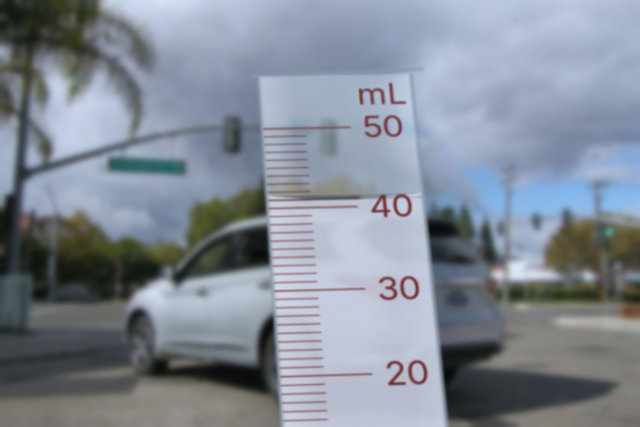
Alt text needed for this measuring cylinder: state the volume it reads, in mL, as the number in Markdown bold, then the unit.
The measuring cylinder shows **41** mL
